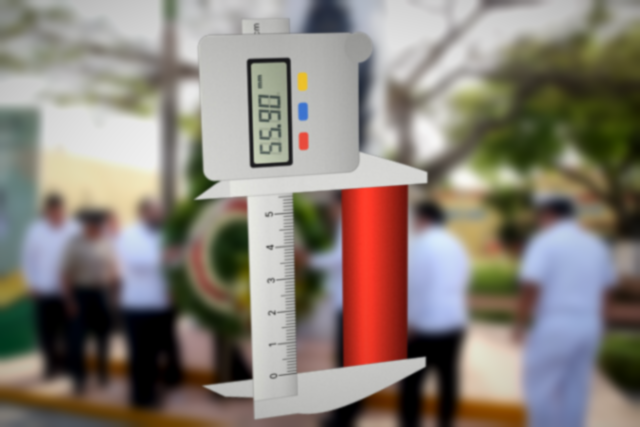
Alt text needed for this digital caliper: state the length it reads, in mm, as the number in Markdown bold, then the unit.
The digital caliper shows **55.90** mm
